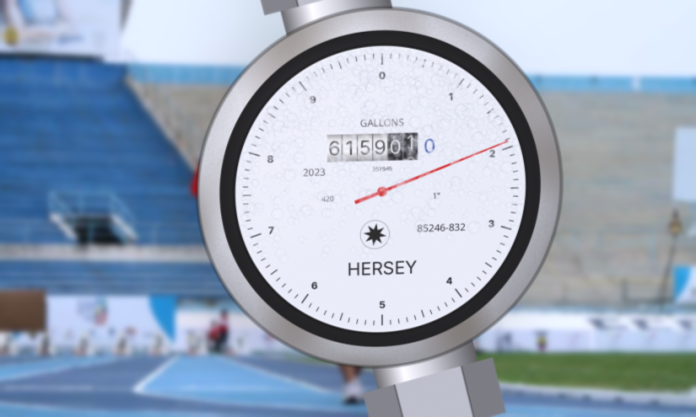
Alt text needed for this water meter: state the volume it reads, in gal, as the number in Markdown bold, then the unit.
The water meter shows **6159011.9** gal
